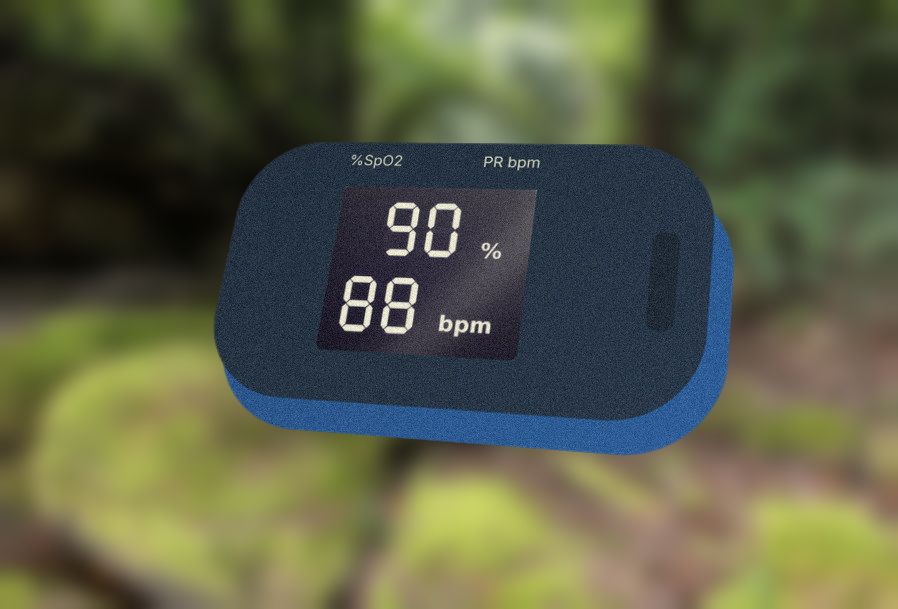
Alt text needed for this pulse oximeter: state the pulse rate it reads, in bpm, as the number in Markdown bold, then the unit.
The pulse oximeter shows **88** bpm
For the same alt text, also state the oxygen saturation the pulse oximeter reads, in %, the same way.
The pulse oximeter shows **90** %
